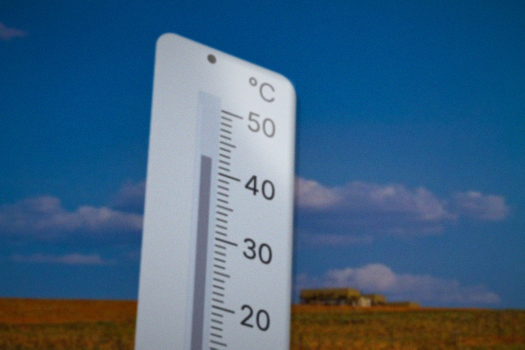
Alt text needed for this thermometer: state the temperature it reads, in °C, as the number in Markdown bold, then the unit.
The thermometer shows **42** °C
